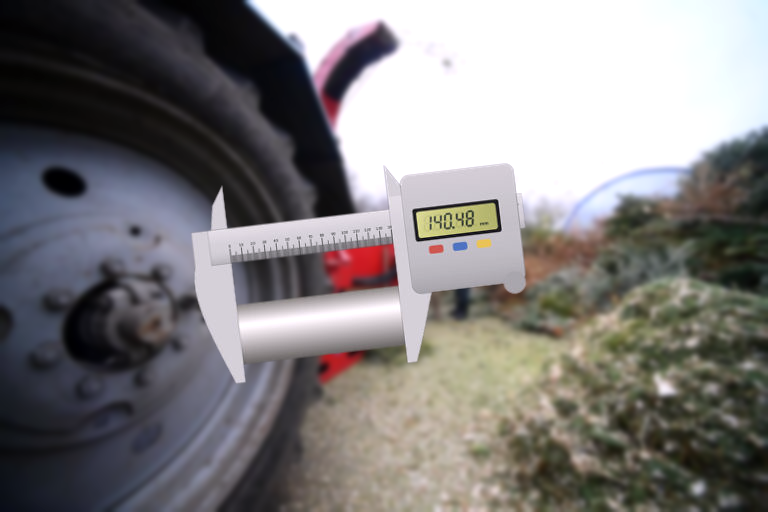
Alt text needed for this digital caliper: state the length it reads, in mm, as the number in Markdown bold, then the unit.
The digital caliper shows **140.48** mm
